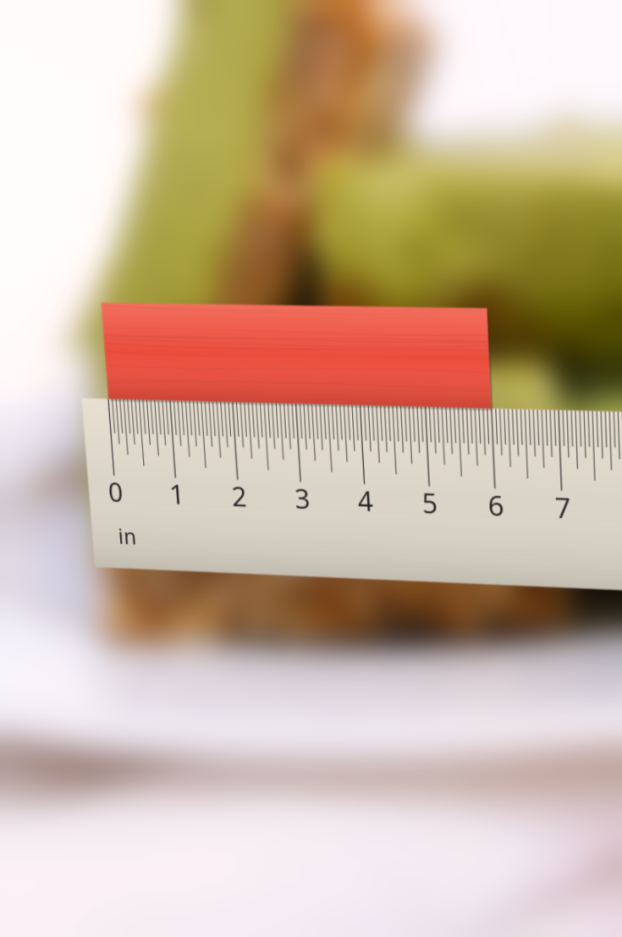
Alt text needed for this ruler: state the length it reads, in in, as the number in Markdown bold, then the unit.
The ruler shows **6** in
